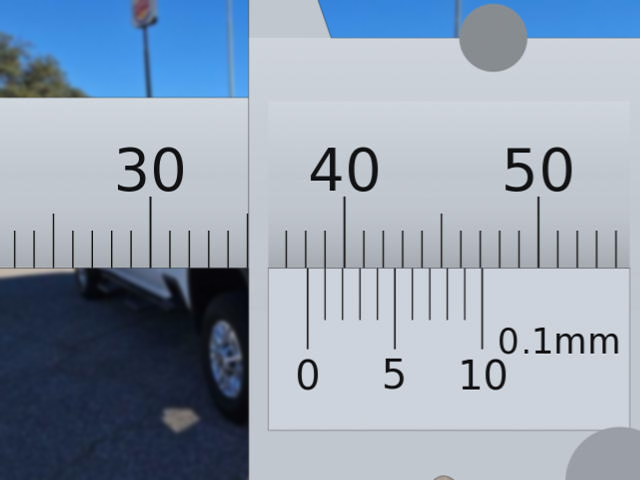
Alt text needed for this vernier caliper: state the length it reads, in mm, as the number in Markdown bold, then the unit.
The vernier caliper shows **38.1** mm
